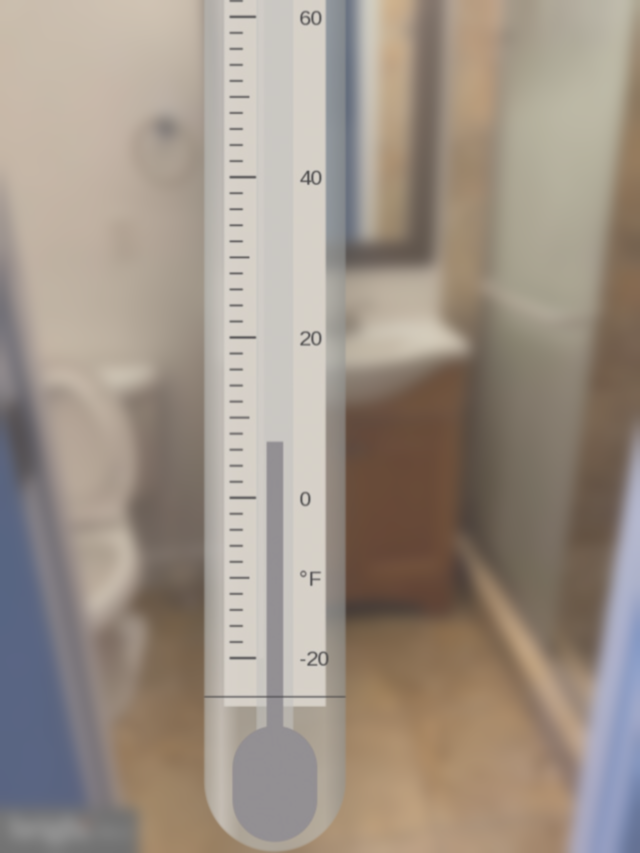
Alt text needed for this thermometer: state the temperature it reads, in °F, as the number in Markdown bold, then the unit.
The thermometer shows **7** °F
